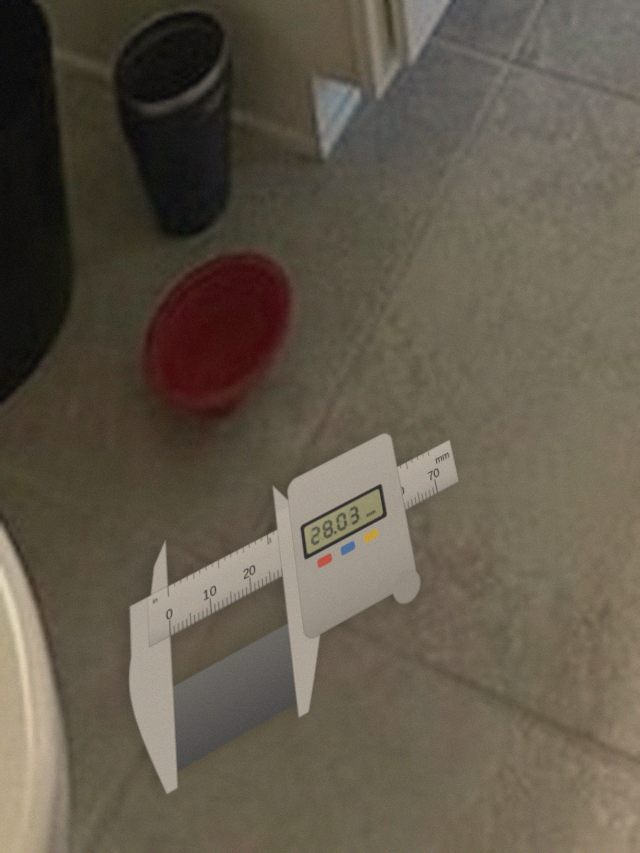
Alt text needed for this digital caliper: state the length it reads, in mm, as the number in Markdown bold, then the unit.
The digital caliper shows **28.03** mm
